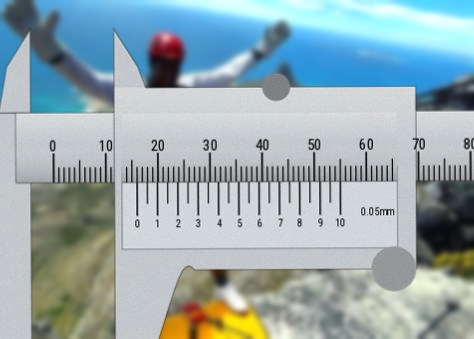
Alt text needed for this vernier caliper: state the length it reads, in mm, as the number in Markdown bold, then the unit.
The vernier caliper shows **16.0** mm
